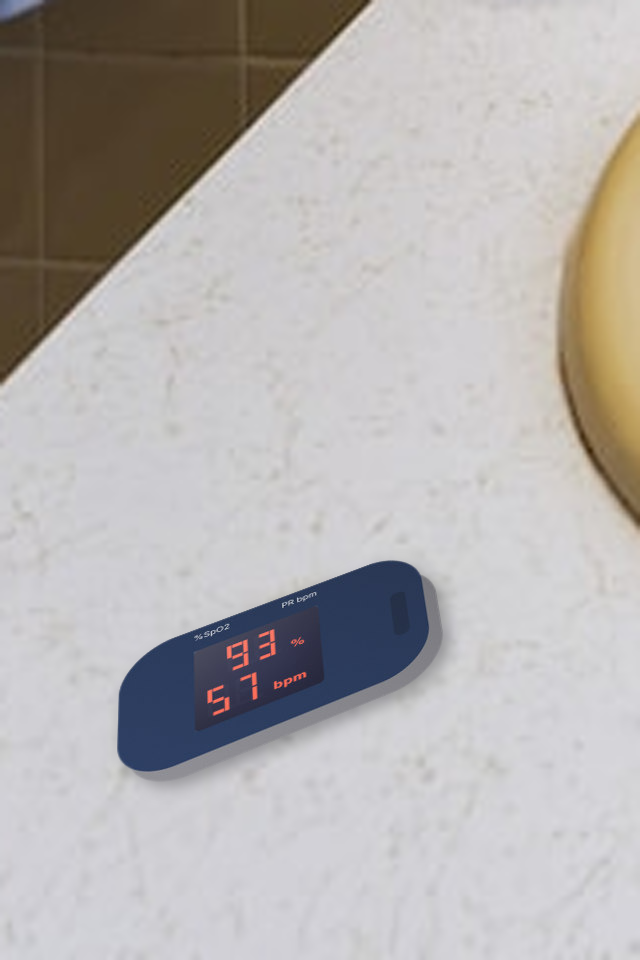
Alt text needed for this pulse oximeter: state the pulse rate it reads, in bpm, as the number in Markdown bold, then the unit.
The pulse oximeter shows **57** bpm
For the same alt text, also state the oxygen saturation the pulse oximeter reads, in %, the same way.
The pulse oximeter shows **93** %
